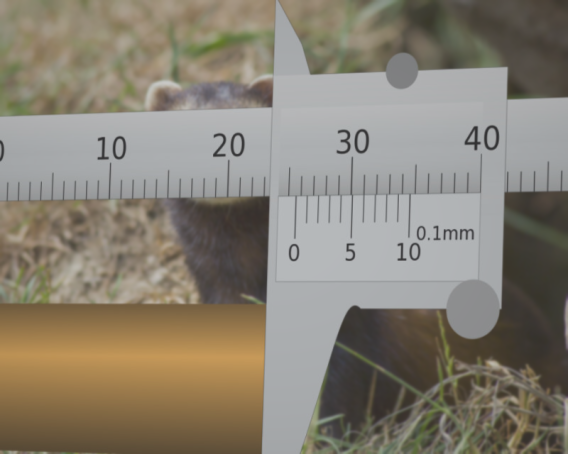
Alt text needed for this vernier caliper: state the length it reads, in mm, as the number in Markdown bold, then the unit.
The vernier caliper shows **25.6** mm
